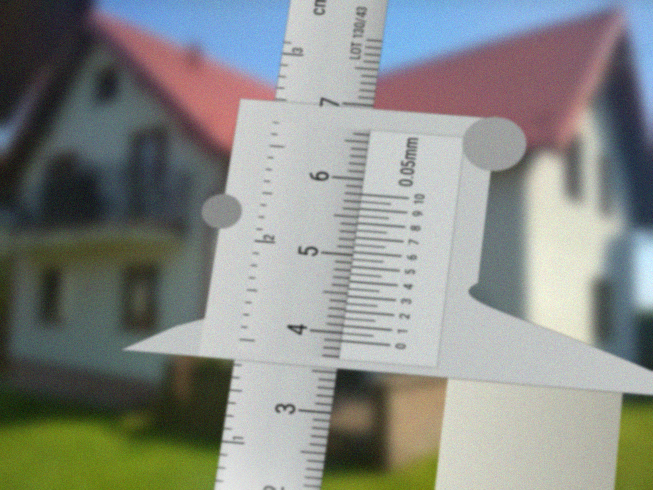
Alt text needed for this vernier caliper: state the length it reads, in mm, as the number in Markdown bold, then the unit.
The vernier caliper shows **39.0** mm
